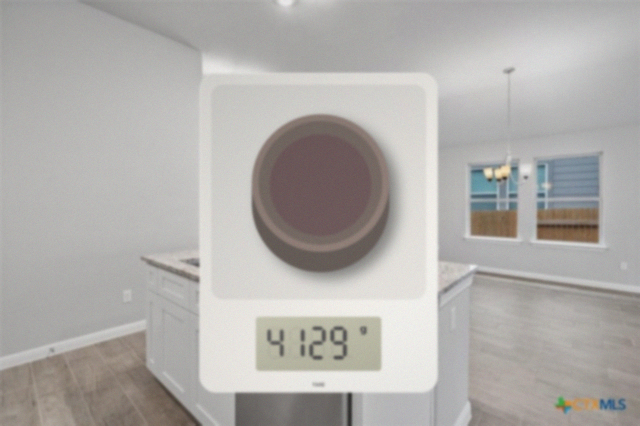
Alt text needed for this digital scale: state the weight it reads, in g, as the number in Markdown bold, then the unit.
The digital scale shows **4129** g
